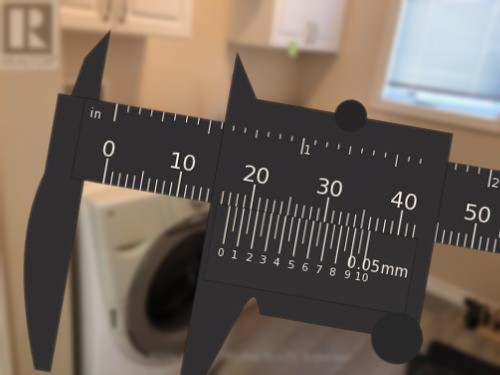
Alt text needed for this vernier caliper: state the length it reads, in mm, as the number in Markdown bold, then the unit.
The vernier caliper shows **17.2** mm
